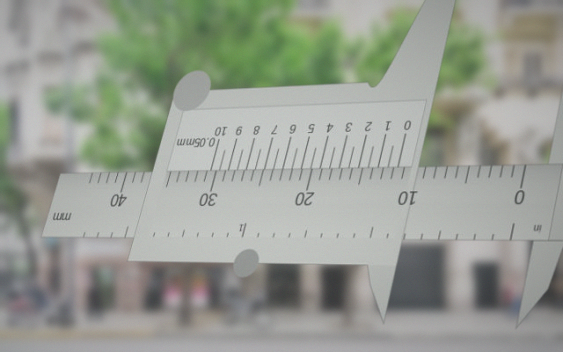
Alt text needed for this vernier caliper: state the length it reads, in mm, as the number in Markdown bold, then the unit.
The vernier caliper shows **11.6** mm
